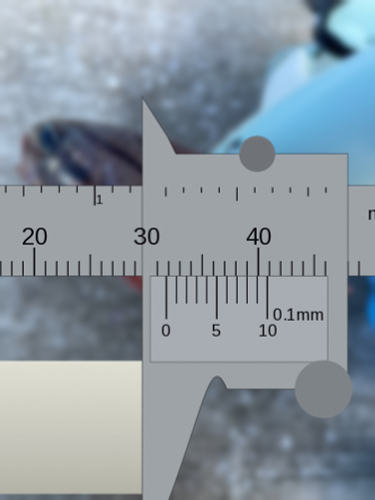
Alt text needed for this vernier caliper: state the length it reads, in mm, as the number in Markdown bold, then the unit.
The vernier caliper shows **31.8** mm
